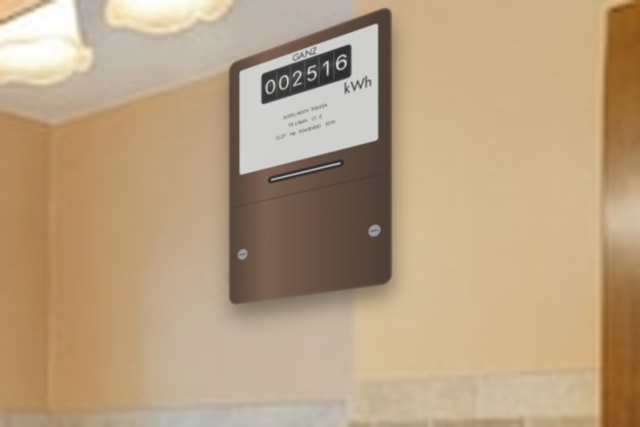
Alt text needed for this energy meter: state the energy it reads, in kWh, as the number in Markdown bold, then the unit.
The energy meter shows **2516** kWh
